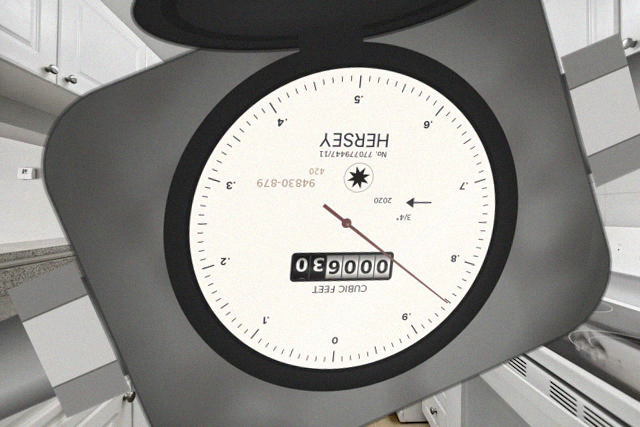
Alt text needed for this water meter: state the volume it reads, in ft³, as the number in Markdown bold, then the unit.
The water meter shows **629.85** ft³
